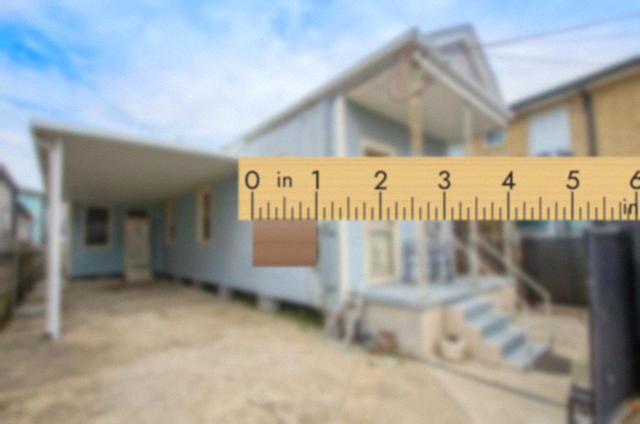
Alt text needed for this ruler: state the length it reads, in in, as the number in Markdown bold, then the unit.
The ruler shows **1** in
